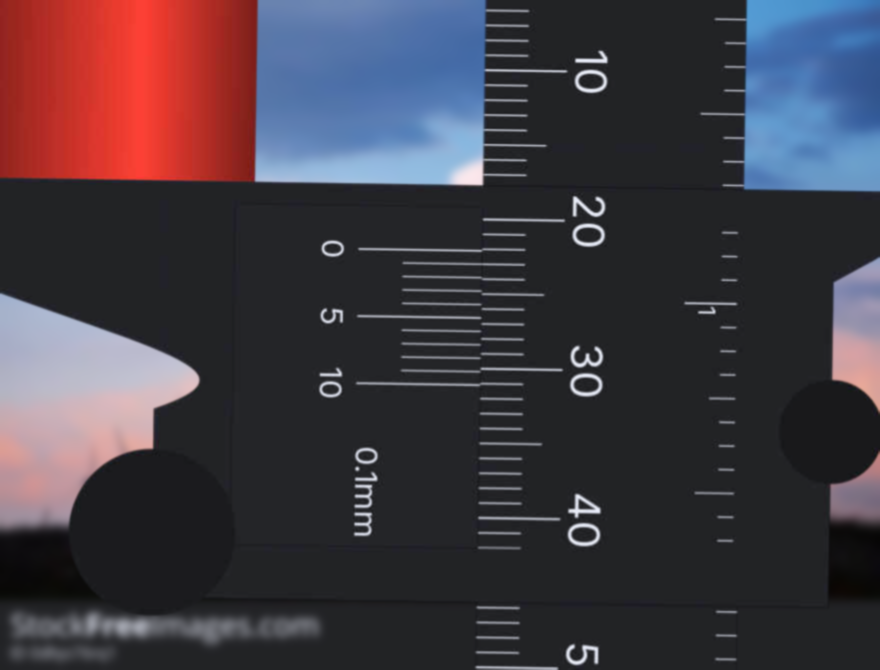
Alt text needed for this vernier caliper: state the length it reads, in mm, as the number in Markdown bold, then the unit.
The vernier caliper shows **22.1** mm
